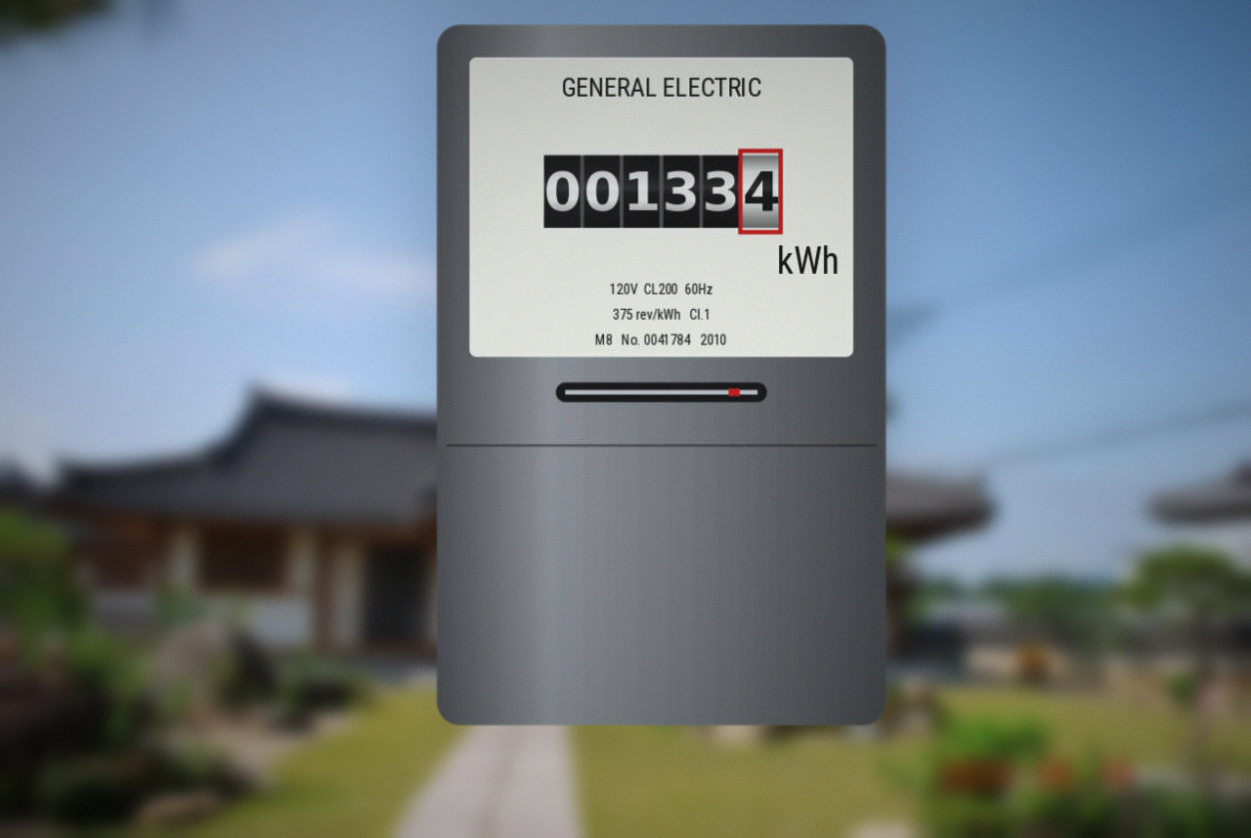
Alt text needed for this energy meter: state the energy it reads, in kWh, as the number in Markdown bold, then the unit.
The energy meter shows **133.4** kWh
